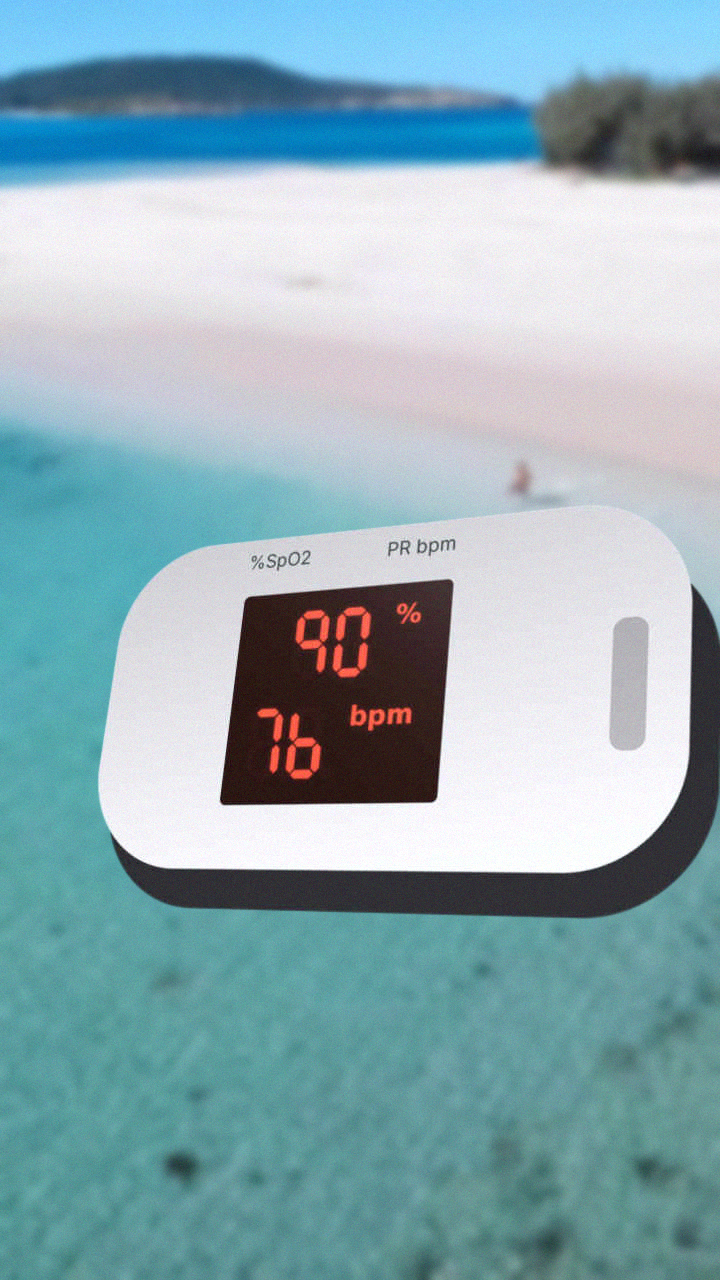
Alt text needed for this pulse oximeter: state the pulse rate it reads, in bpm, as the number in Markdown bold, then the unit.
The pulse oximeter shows **76** bpm
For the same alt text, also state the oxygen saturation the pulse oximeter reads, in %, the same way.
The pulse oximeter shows **90** %
